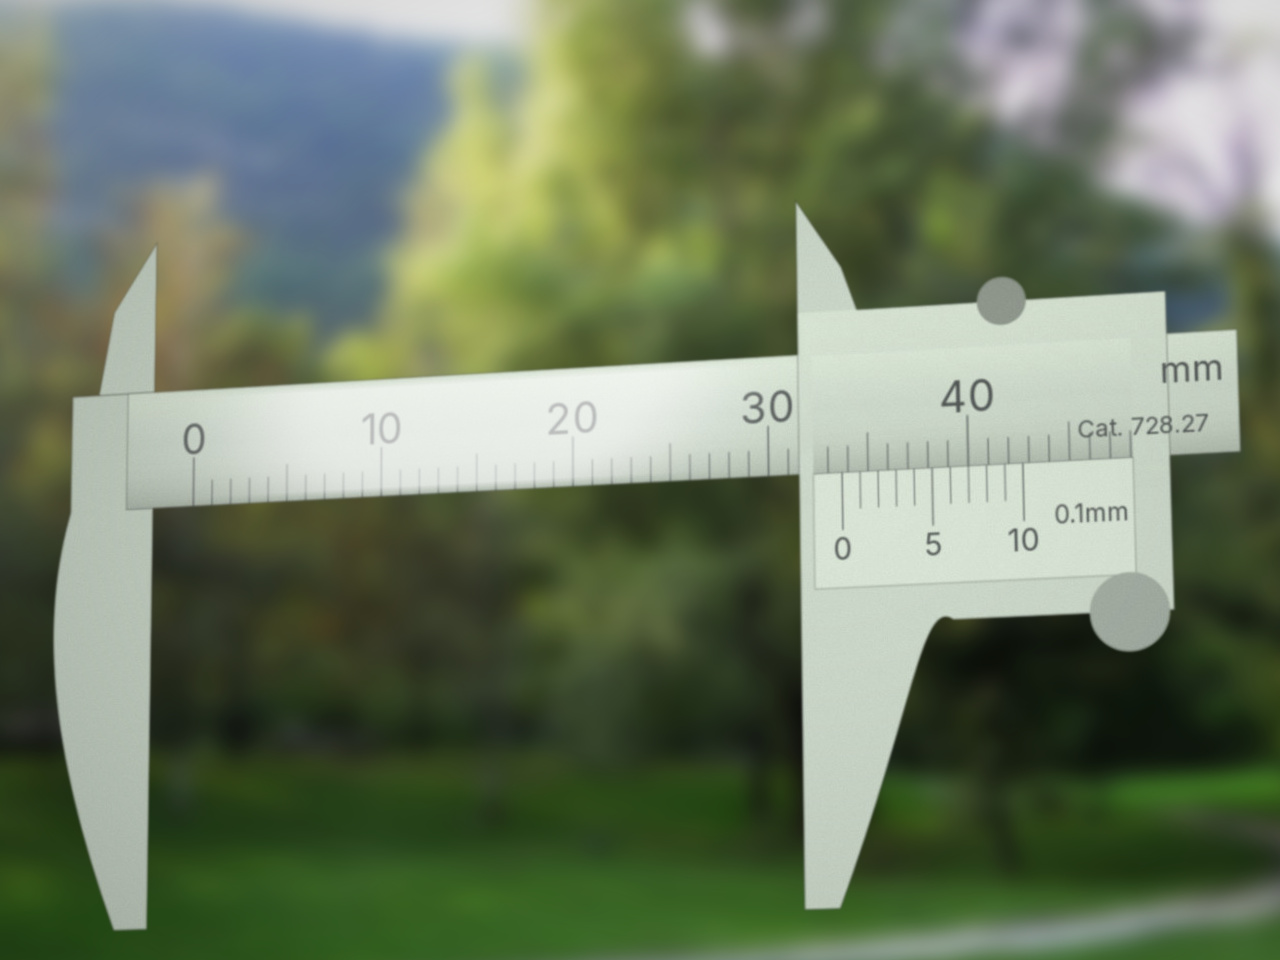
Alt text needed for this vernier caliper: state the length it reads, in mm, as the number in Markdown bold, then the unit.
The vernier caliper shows **33.7** mm
